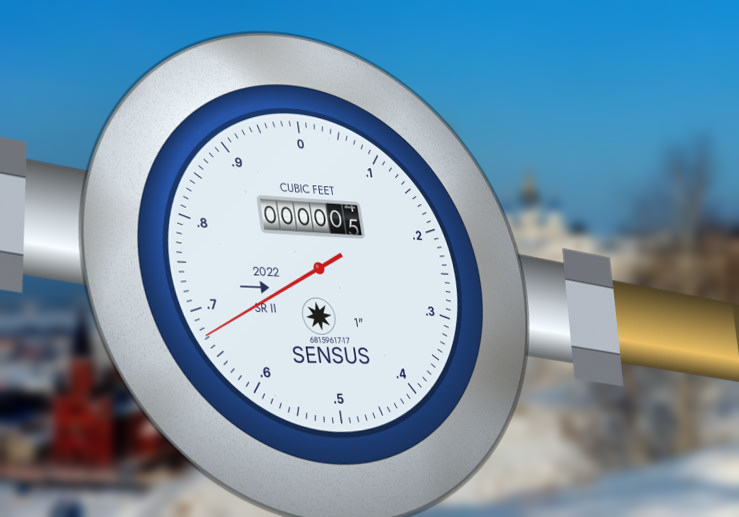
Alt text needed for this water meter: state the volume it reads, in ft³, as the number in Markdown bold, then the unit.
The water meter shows **4.67** ft³
